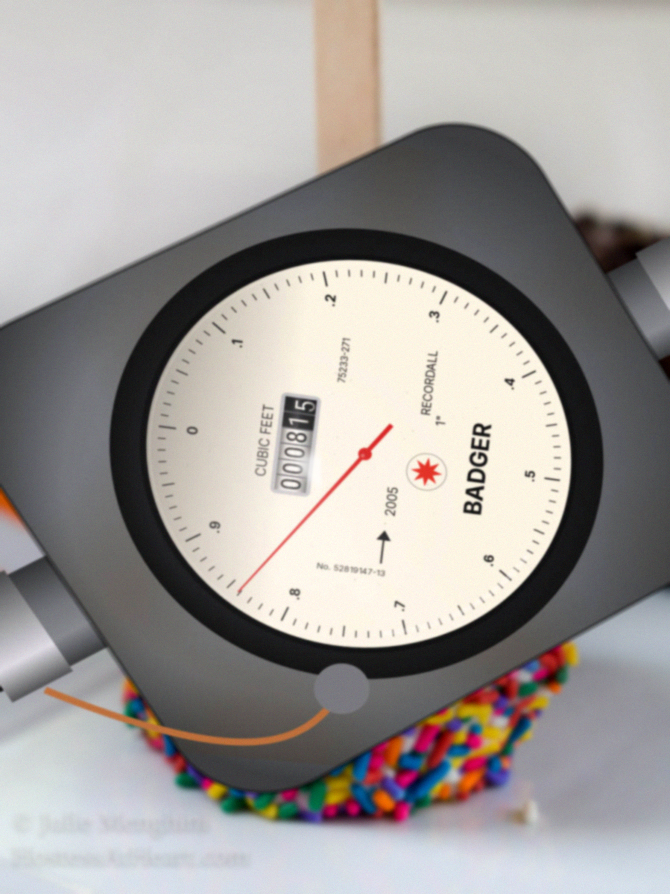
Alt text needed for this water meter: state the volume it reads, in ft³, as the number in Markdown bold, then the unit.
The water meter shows **814.84** ft³
